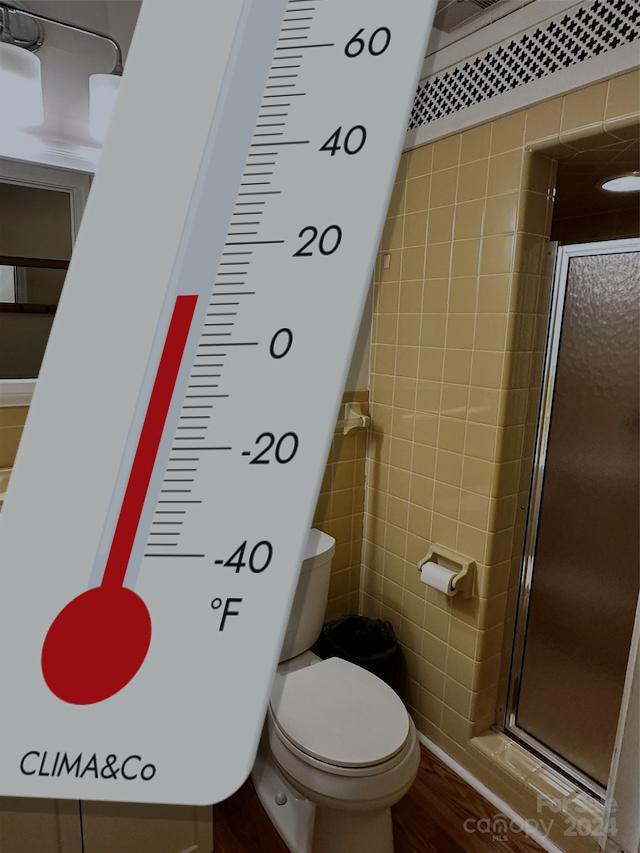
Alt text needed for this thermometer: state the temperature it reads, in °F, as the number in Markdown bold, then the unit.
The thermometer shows **10** °F
